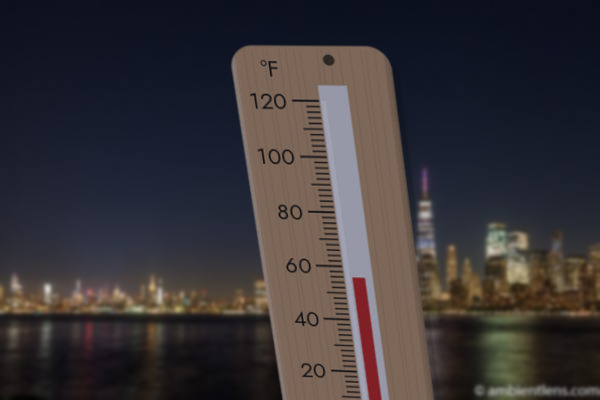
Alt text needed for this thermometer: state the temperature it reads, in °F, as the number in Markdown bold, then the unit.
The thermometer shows **56** °F
